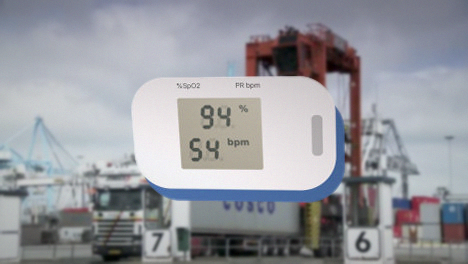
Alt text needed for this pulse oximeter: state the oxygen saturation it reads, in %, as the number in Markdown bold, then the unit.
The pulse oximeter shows **94** %
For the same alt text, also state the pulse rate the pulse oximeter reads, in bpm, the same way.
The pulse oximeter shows **54** bpm
